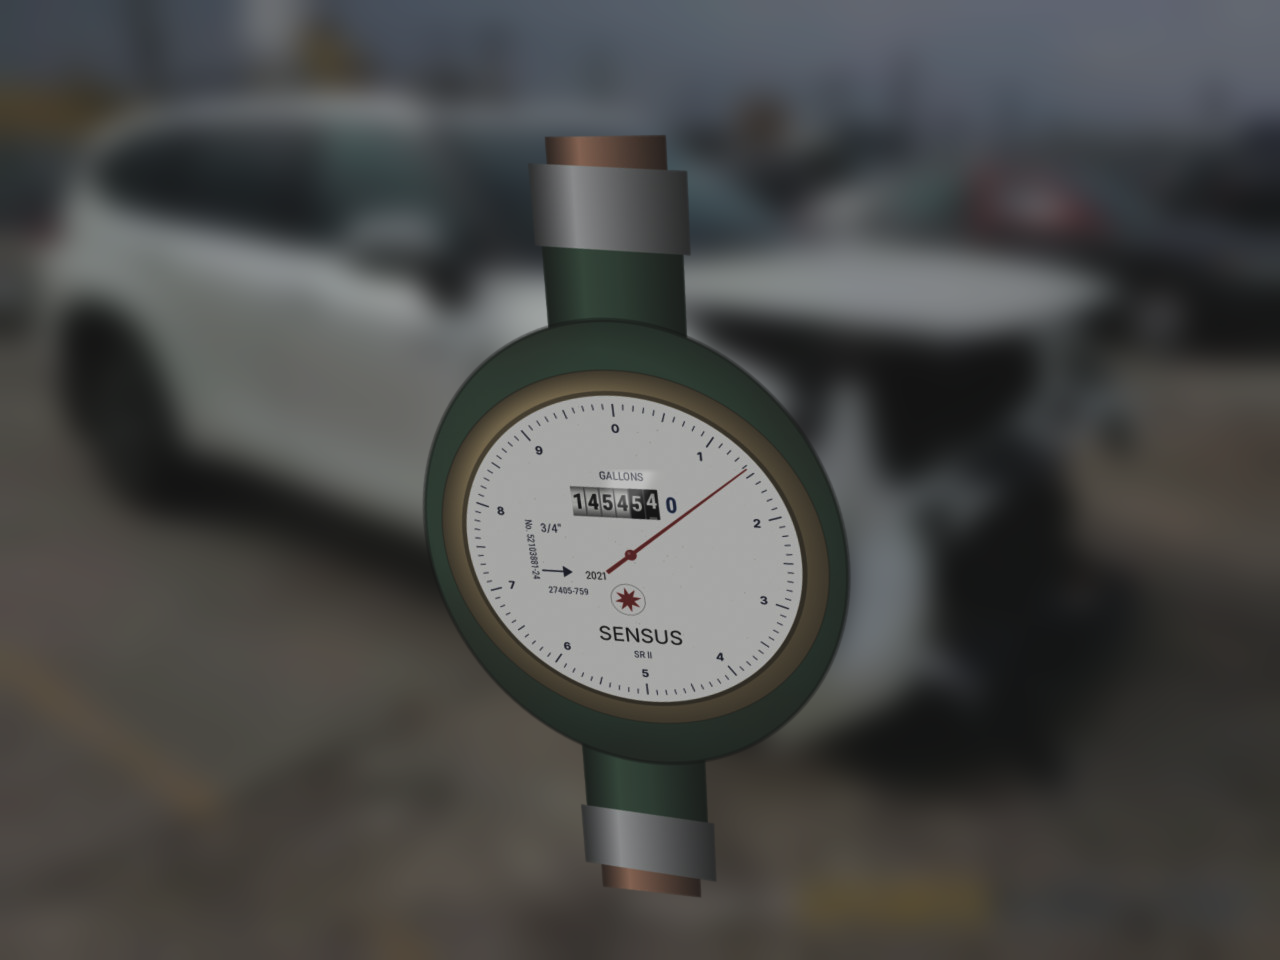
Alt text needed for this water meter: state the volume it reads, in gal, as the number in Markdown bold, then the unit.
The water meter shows **1454541.4** gal
